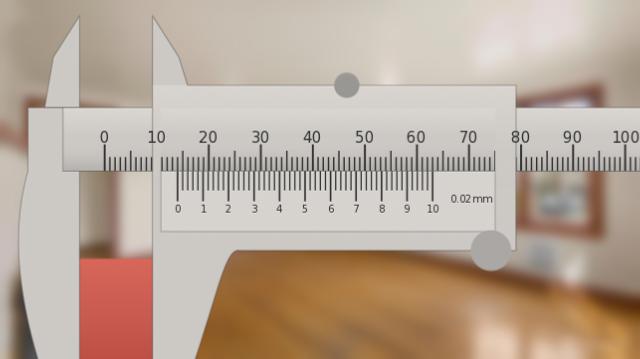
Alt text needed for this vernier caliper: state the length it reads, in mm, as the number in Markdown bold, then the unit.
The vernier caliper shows **14.0** mm
